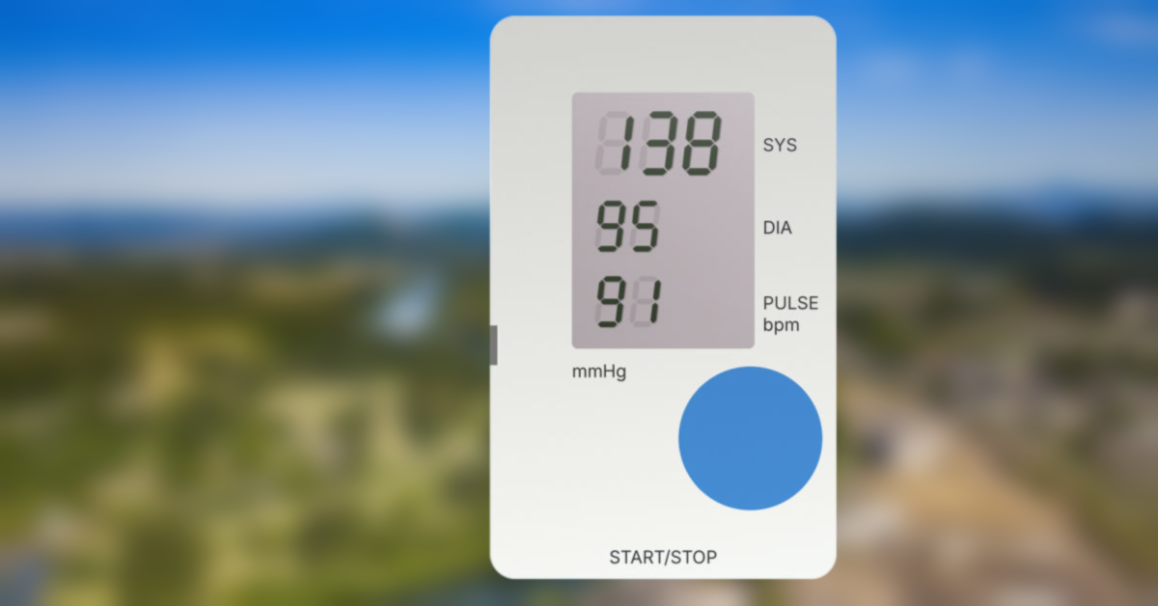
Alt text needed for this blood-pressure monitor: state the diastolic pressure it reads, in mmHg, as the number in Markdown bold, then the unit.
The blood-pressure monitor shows **95** mmHg
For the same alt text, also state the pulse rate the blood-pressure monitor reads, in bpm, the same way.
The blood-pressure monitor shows **91** bpm
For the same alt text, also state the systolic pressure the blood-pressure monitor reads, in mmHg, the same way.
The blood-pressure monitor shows **138** mmHg
